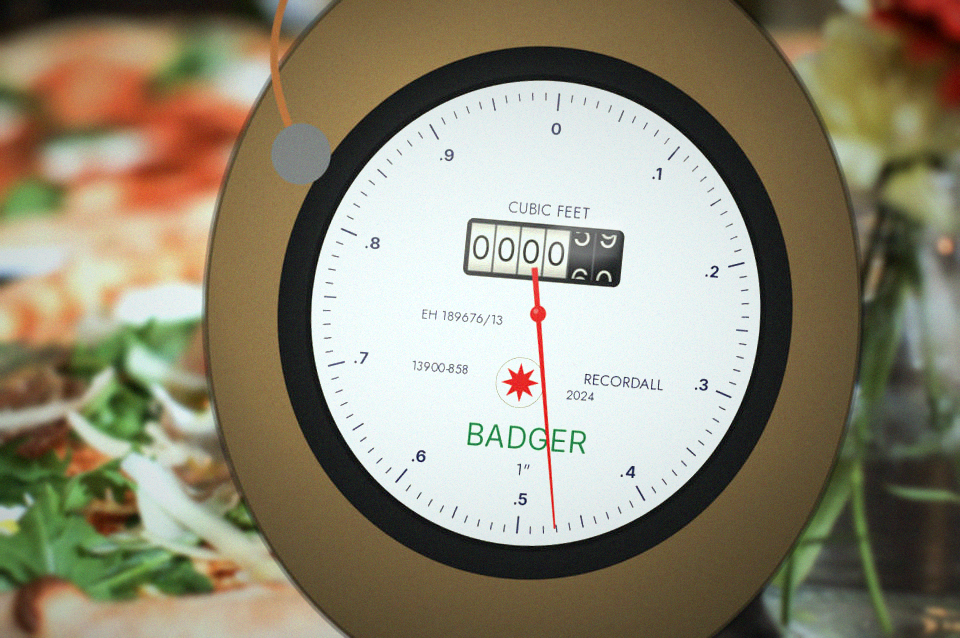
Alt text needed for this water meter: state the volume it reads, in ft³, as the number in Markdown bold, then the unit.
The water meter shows **59.47** ft³
